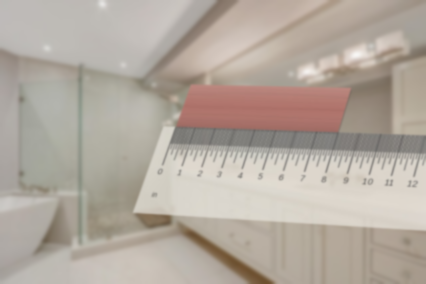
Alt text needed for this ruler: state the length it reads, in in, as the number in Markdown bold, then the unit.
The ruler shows **8** in
